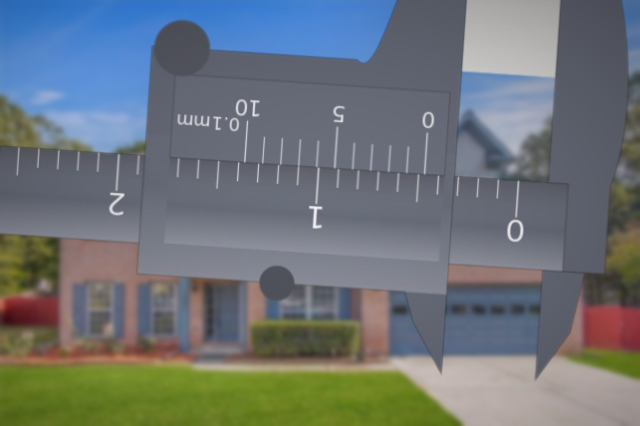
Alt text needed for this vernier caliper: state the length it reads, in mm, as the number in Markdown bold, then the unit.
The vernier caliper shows **4.7** mm
